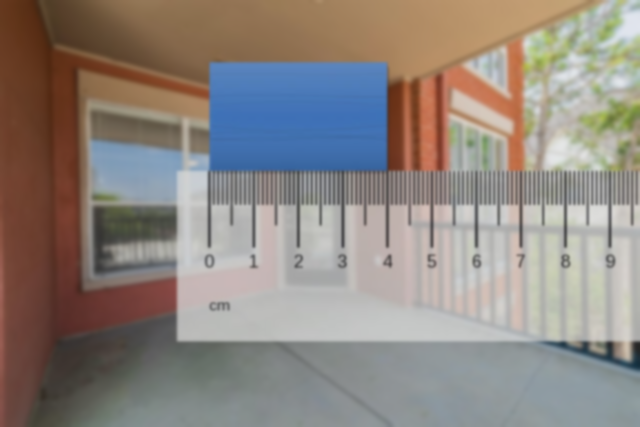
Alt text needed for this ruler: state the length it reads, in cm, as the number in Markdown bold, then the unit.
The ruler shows **4** cm
